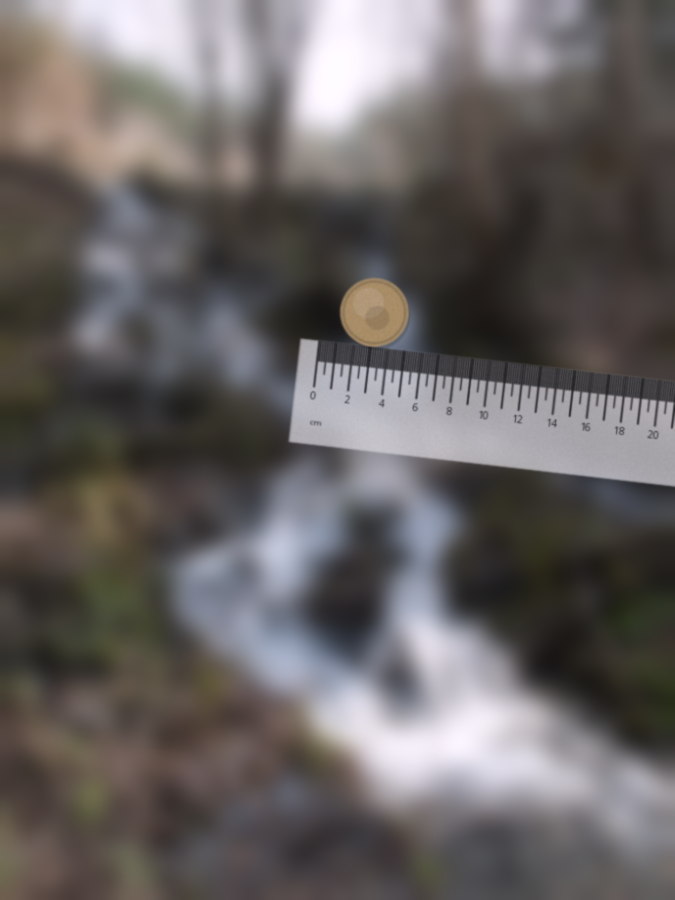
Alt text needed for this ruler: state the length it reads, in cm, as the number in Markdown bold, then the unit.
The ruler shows **4** cm
